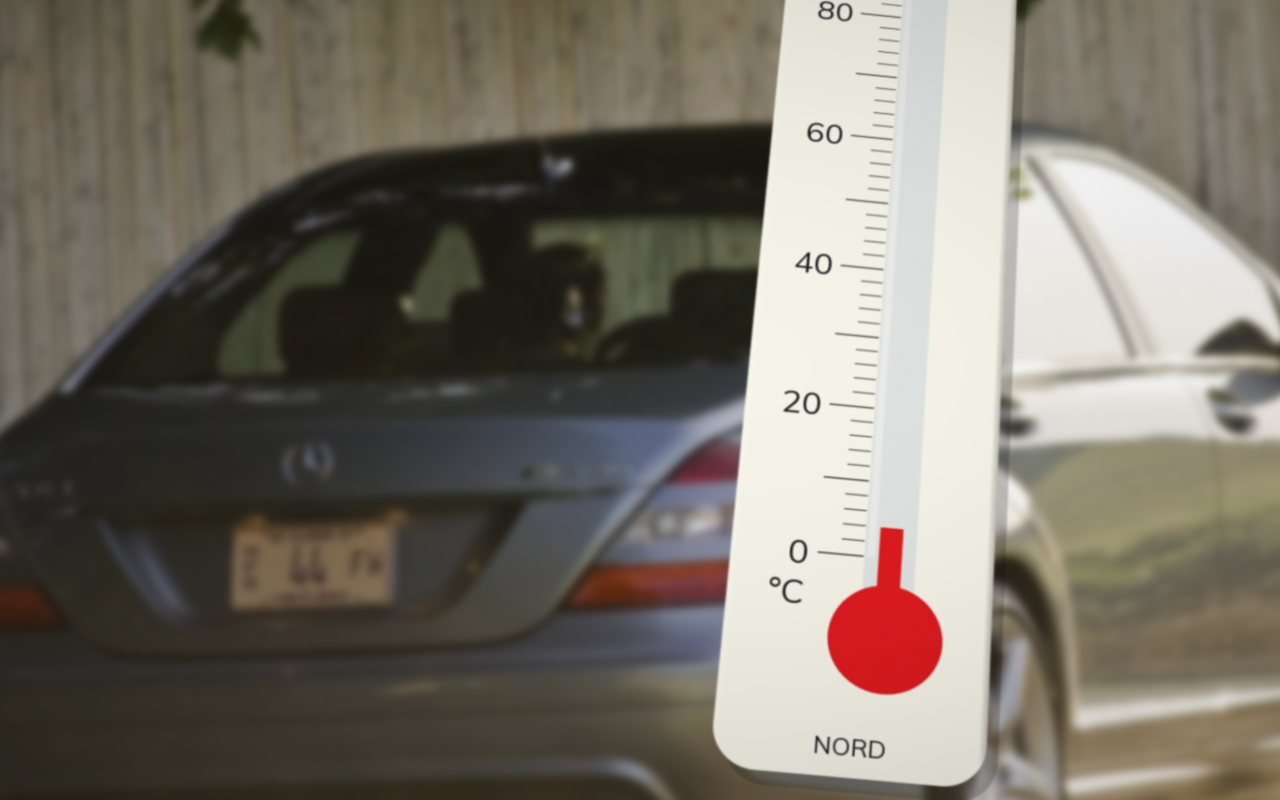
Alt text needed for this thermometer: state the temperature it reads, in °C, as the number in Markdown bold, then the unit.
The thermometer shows **4** °C
